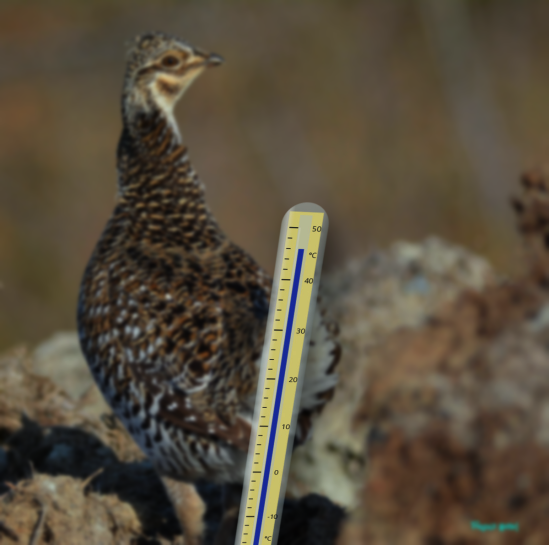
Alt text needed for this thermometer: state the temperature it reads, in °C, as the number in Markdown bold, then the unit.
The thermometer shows **46** °C
